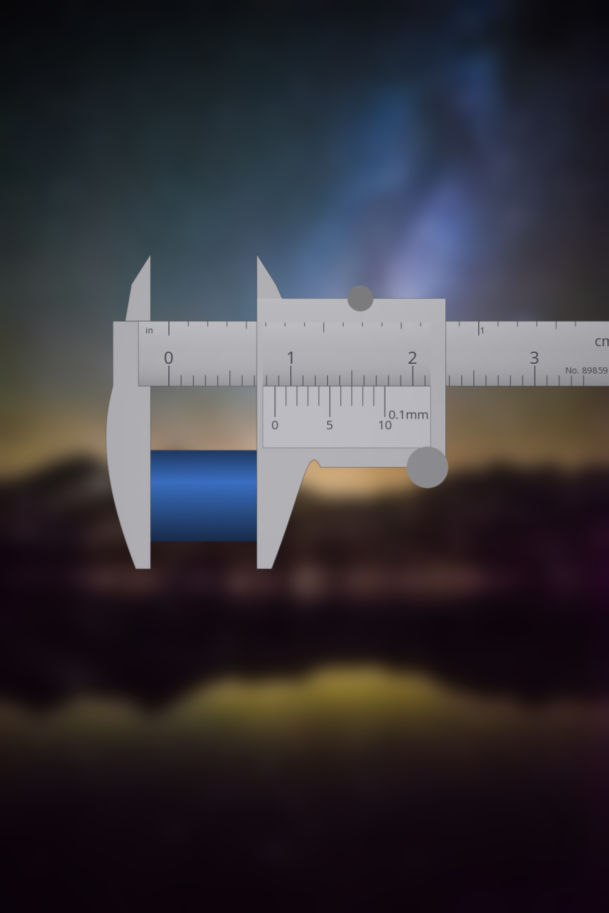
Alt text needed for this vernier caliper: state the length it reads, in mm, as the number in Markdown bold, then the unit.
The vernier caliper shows **8.7** mm
